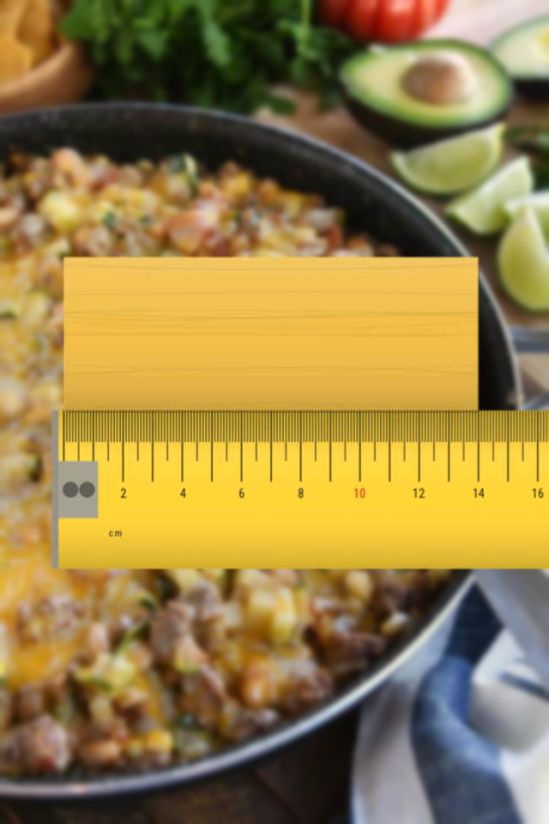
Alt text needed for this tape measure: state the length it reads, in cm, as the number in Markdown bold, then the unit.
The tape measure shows **14** cm
